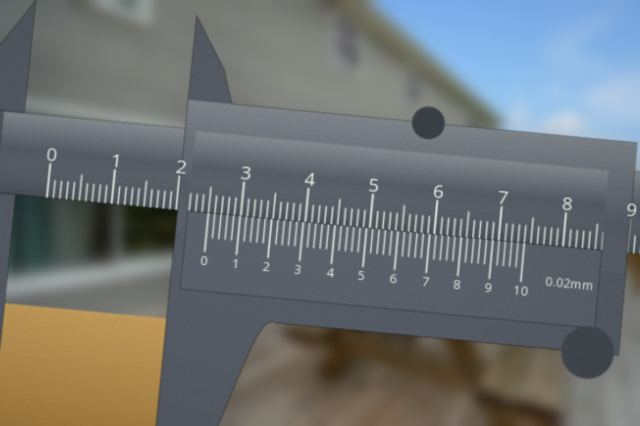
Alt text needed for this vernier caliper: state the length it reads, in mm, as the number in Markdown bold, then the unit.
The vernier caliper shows **25.0** mm
